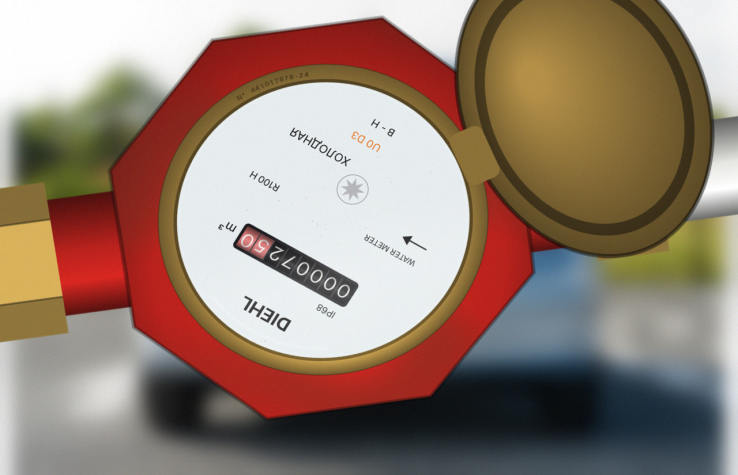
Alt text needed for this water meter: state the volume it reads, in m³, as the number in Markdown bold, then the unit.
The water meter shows **72.50** m³
